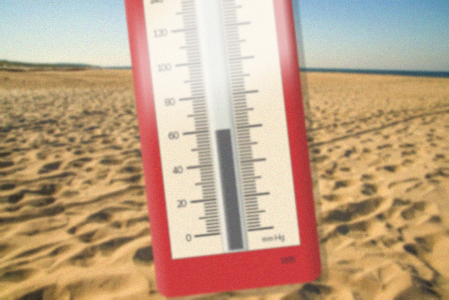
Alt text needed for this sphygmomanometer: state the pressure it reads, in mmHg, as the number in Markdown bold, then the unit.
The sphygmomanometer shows **60** mmHg
